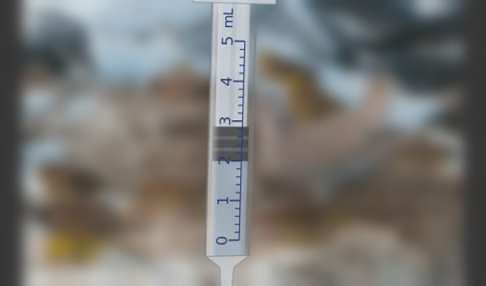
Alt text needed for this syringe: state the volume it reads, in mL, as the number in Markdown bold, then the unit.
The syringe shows **2** mL
